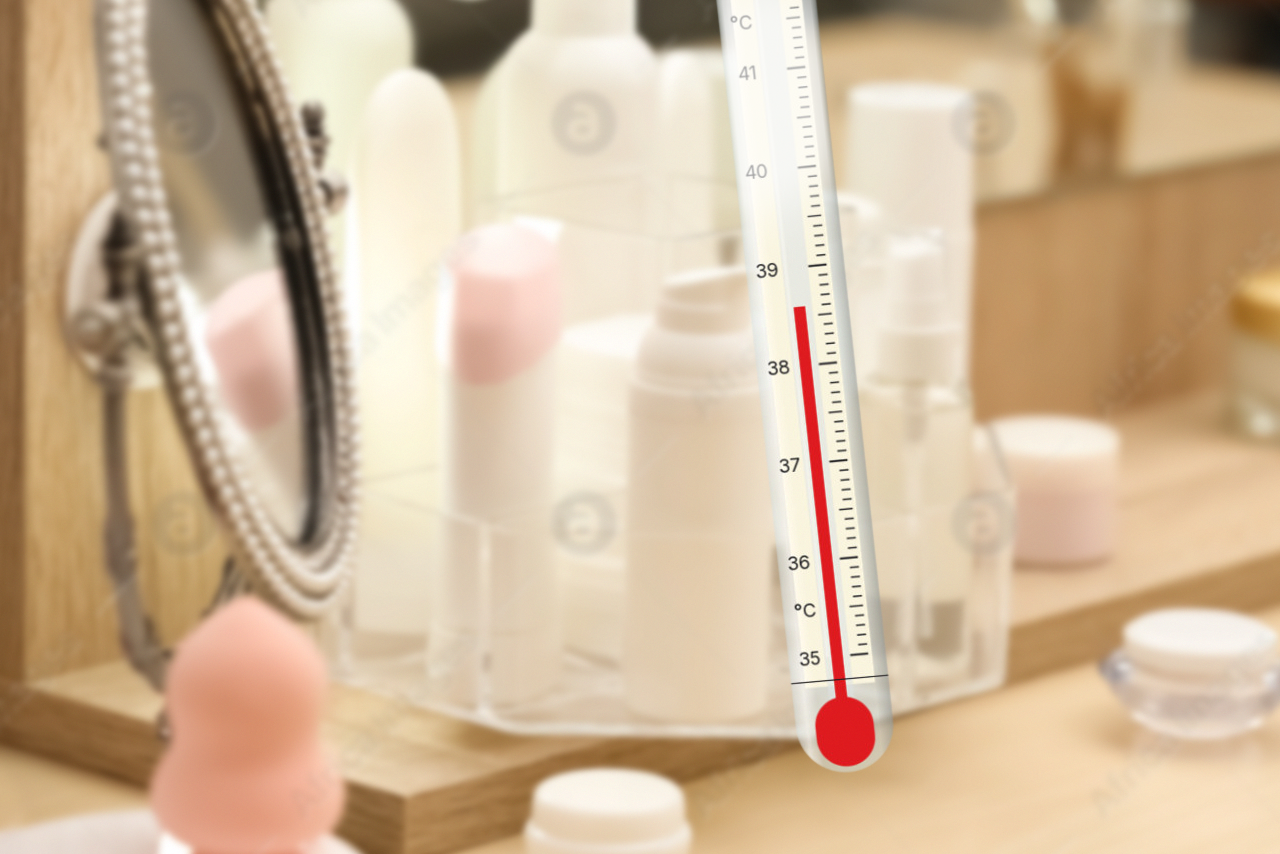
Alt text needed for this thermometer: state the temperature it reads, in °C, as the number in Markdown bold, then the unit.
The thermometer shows **38.6** °C
